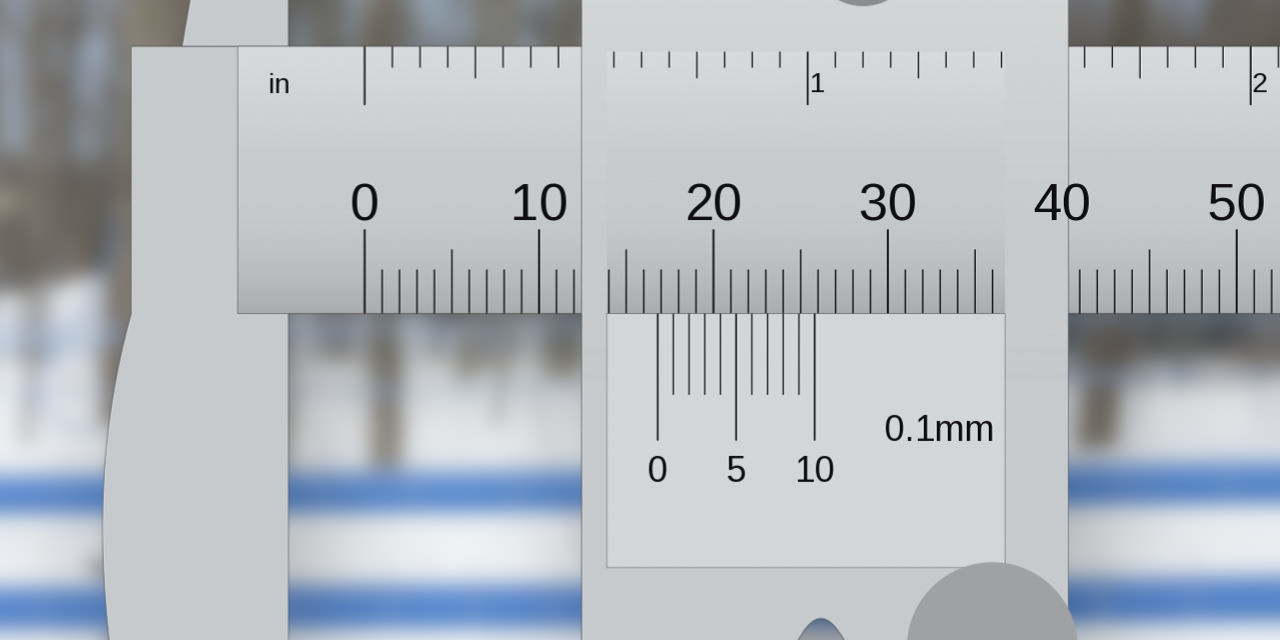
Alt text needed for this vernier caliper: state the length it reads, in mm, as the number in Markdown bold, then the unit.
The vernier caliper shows **16.8** mm
